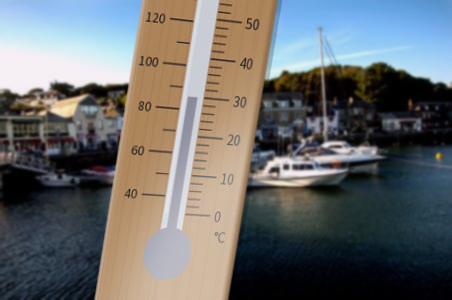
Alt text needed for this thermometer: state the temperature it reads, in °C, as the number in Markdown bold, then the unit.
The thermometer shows **30** °C
